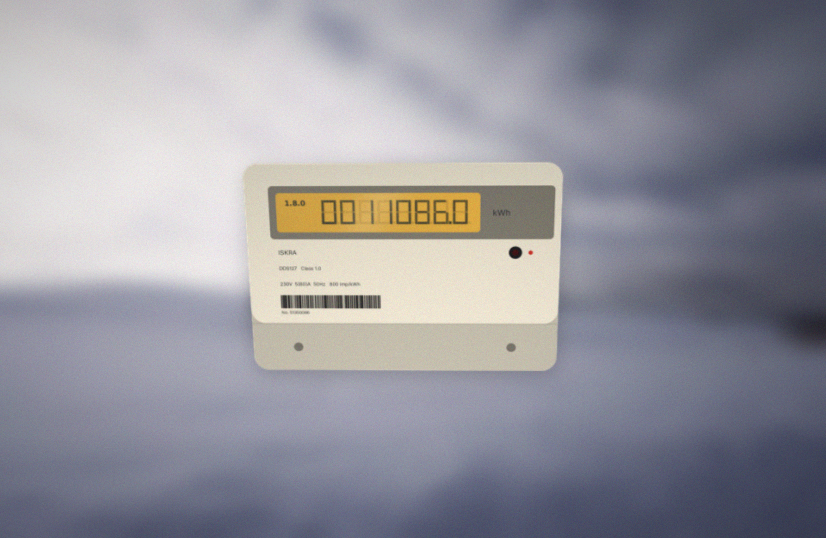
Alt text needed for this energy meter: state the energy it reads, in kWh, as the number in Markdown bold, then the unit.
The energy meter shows **11086.0** kWh
